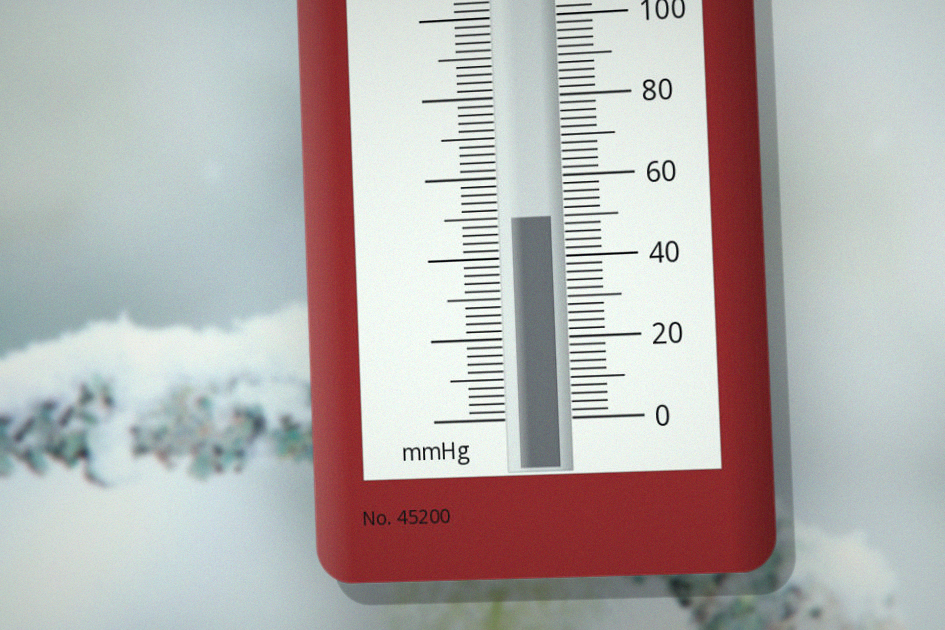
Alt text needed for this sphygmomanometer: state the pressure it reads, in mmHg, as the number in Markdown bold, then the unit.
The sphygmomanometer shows **50** mmHg
